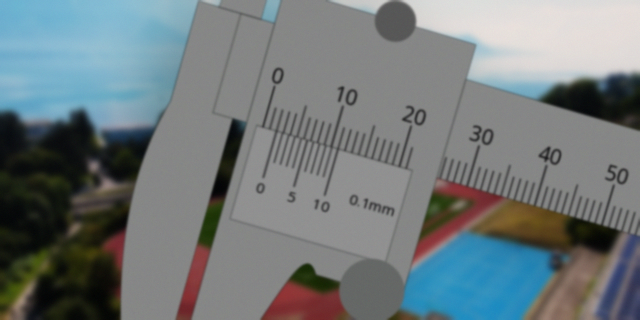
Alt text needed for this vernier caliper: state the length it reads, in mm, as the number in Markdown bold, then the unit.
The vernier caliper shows **2.0** mm
